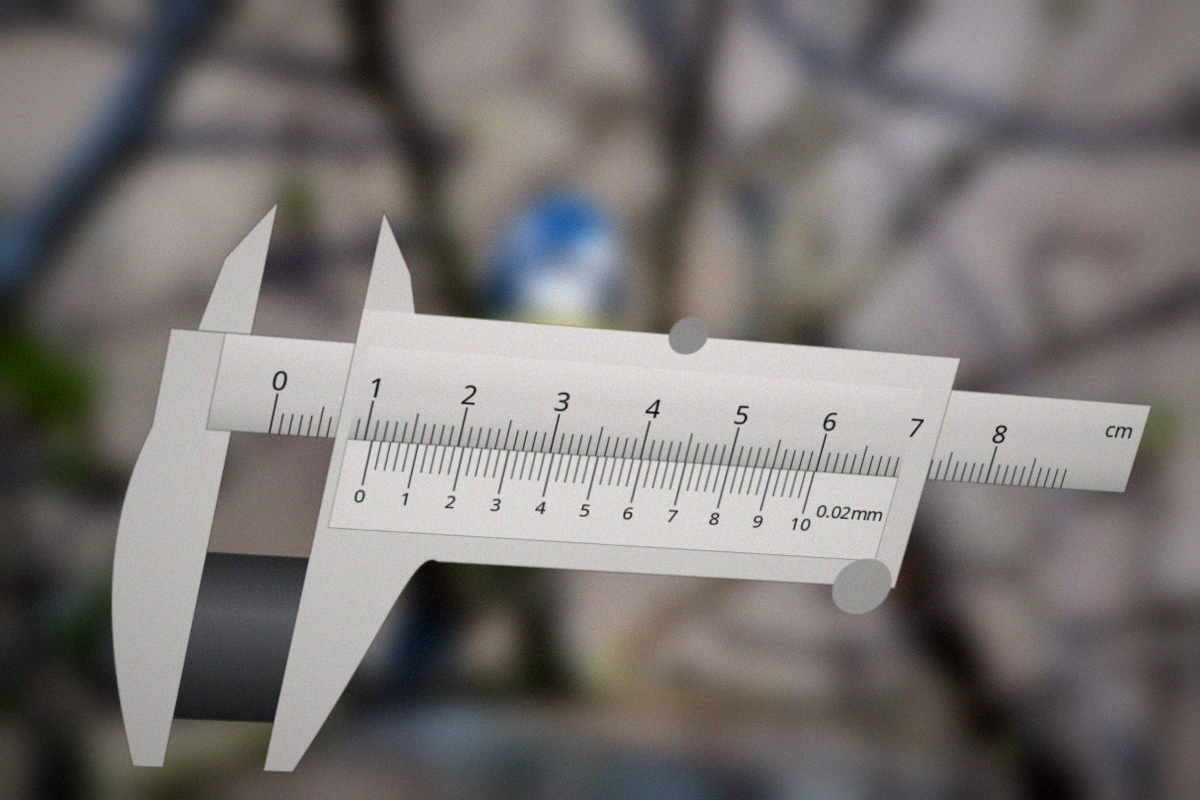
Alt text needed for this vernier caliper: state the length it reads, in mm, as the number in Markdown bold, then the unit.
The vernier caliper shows **10.8** mm
